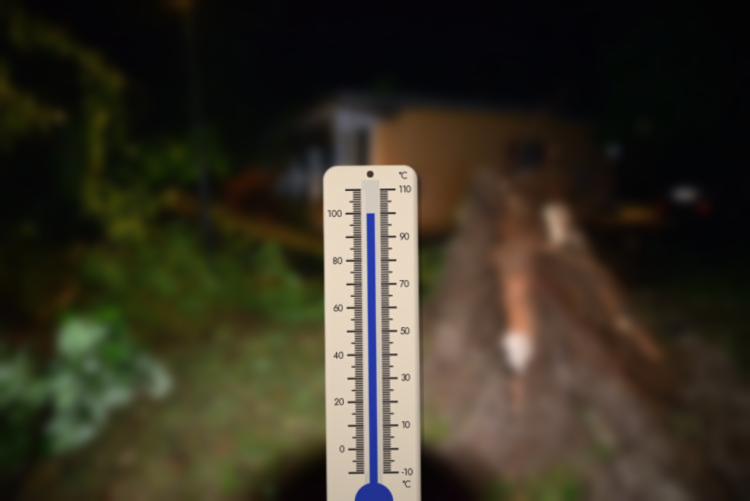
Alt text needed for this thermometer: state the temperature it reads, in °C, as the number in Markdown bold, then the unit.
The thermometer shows **100** °C
